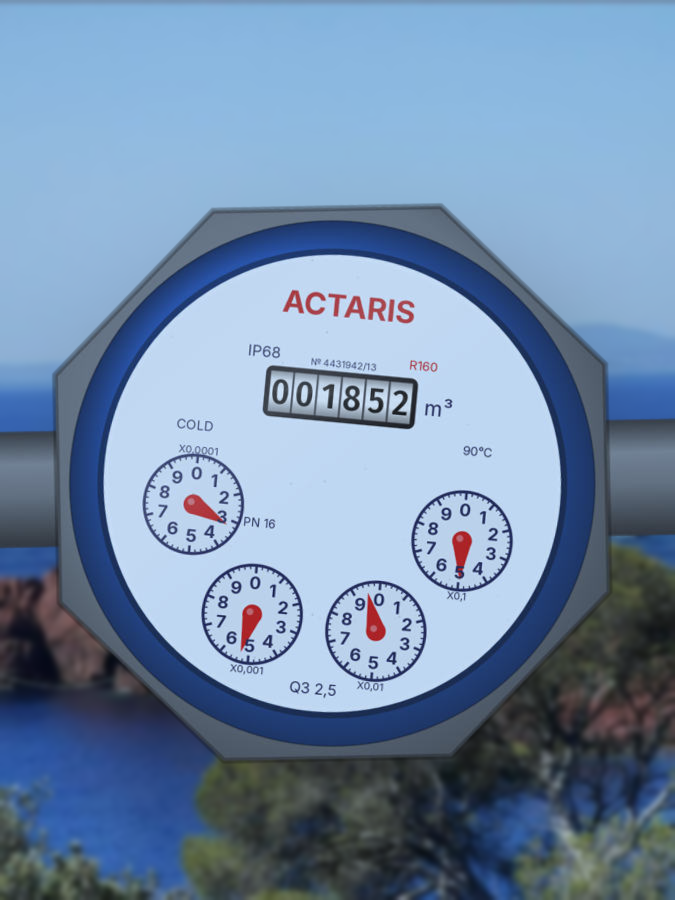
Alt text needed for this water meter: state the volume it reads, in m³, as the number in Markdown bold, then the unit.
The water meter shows **1852.4953** m³
